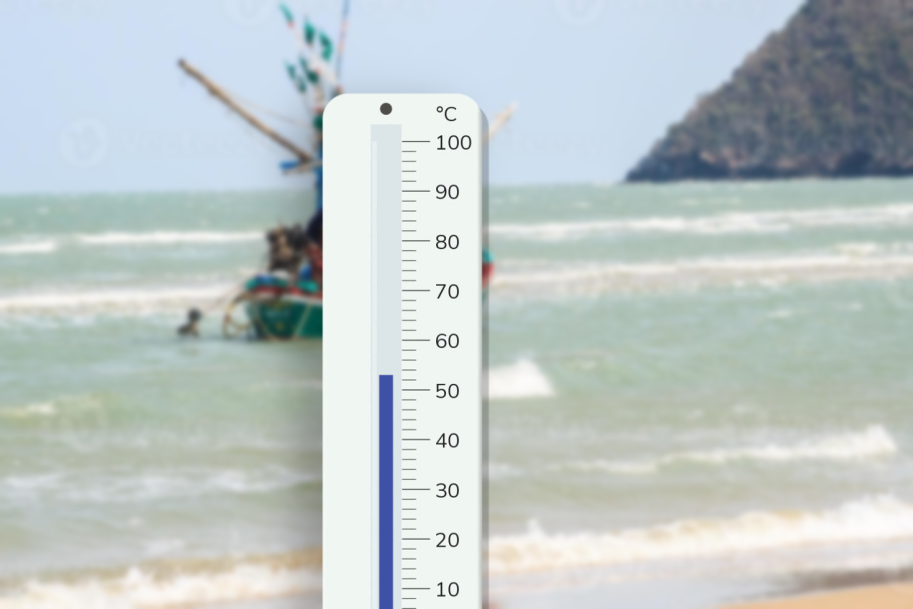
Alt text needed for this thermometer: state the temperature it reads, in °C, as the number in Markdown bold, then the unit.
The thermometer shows **53** °C
